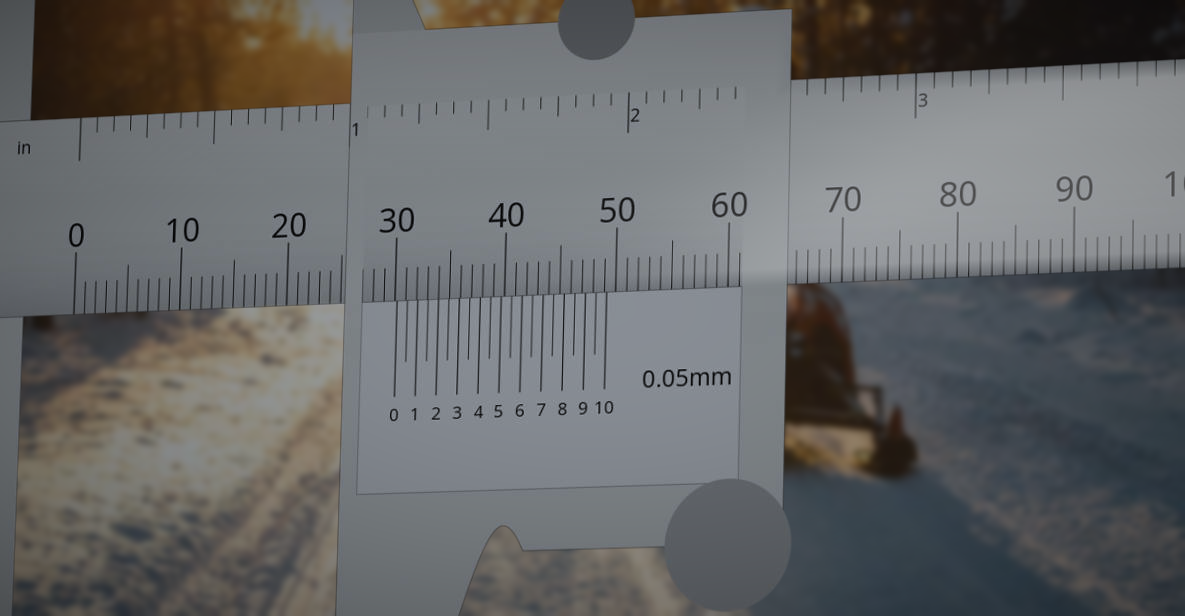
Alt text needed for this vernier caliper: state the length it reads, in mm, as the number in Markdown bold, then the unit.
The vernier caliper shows **30.2** mm
